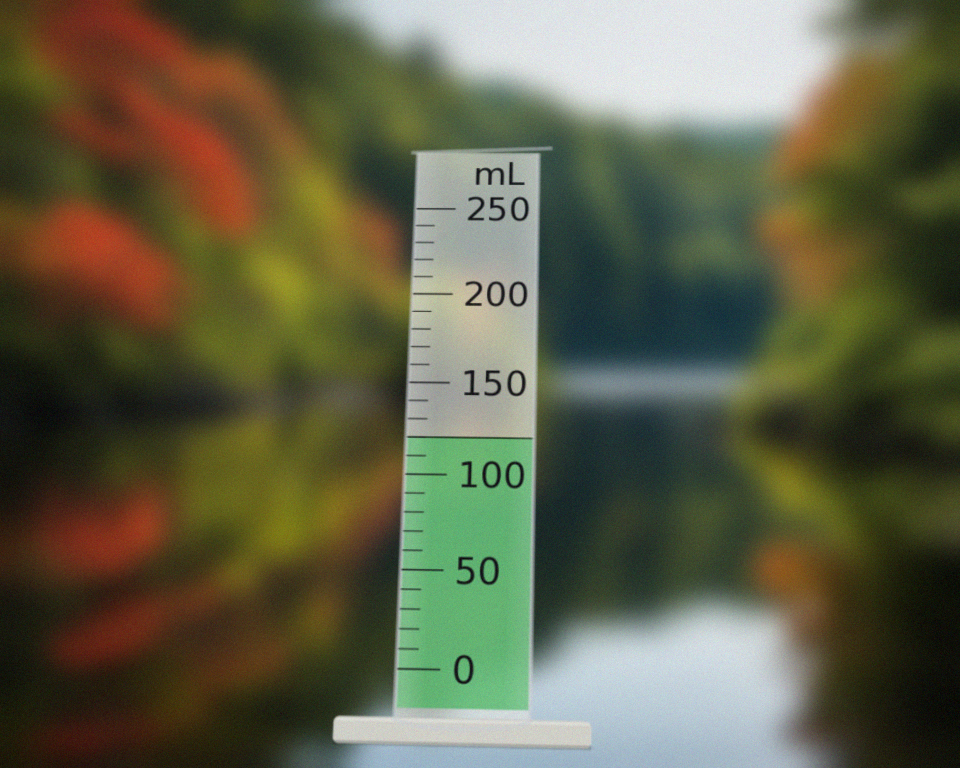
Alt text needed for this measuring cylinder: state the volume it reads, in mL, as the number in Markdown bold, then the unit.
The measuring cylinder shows **120** mL
